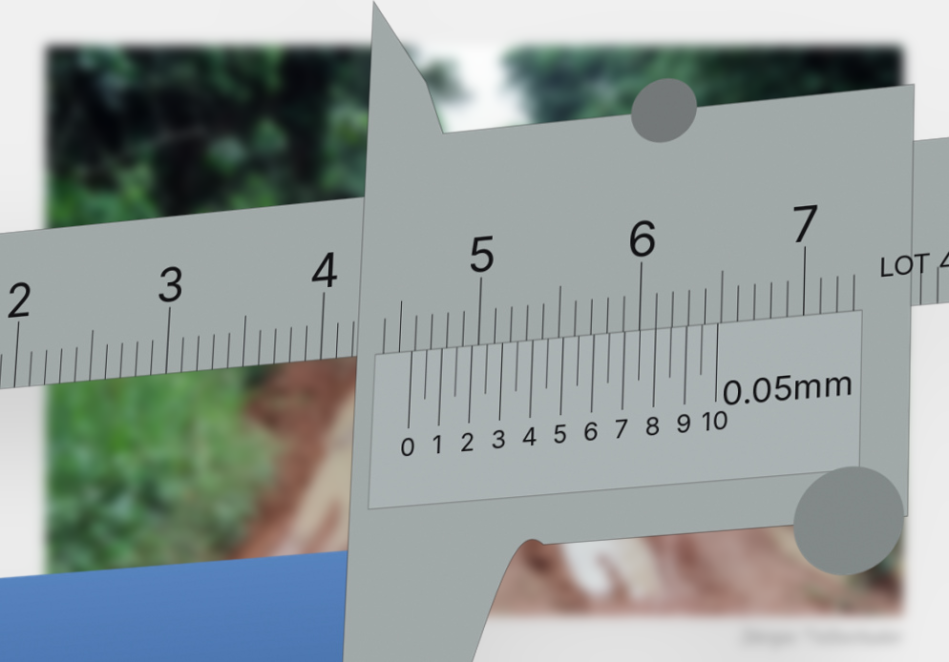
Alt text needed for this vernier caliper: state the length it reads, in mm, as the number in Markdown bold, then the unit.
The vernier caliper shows **45.8** mm
